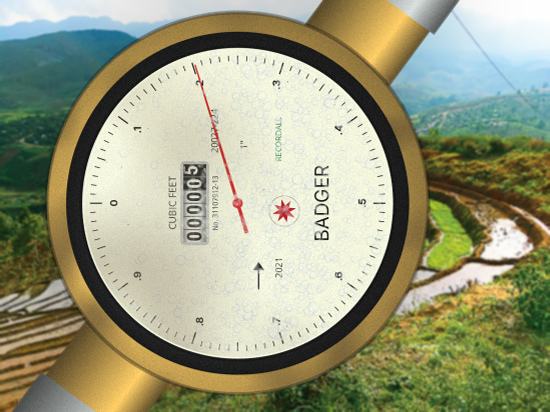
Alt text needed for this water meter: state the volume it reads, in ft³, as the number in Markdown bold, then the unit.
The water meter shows **5.20** ft³
